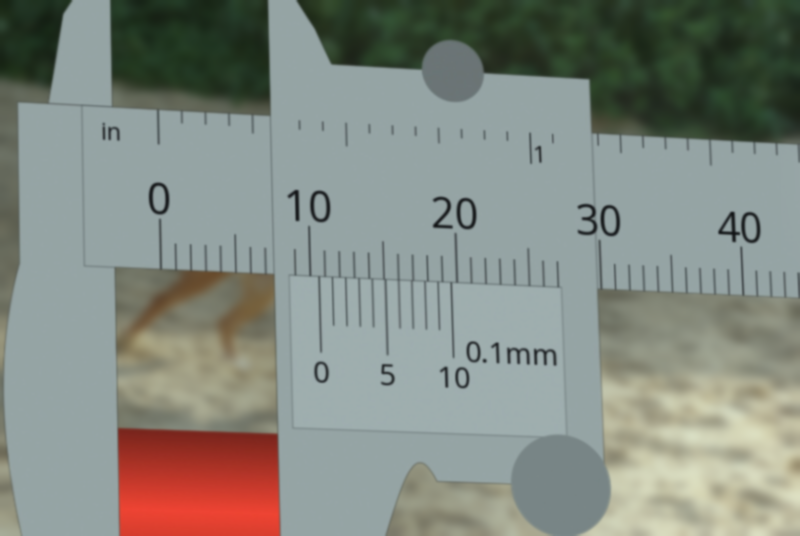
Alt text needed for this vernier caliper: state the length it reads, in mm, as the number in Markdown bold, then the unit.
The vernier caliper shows **10.6** mm
